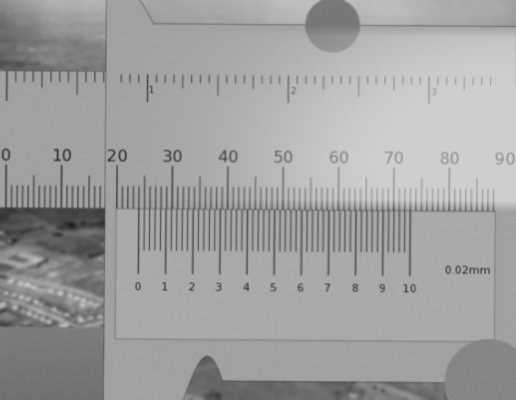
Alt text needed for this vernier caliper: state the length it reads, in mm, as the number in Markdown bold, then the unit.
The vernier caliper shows **24.0** mm
